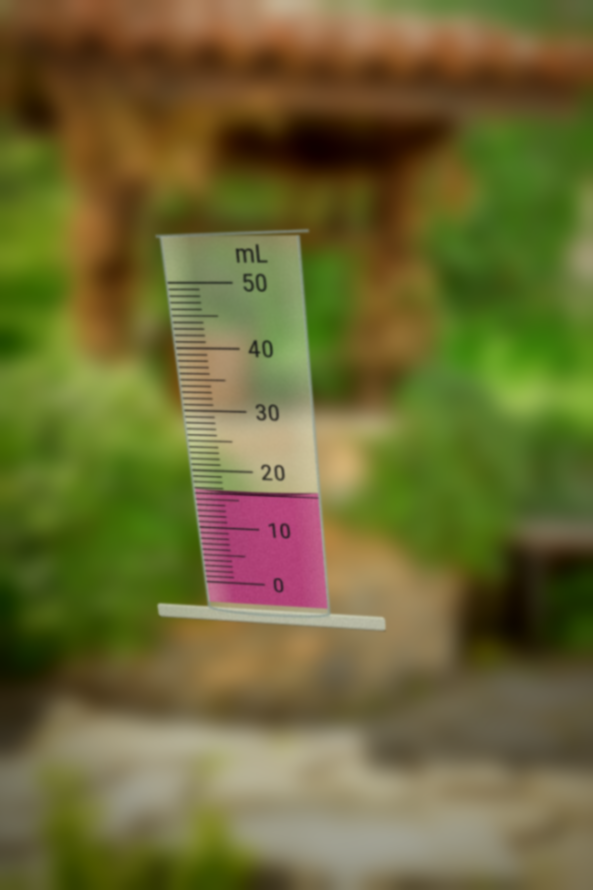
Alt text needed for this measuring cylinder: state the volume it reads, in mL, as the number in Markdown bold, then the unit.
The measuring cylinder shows **16** mL
